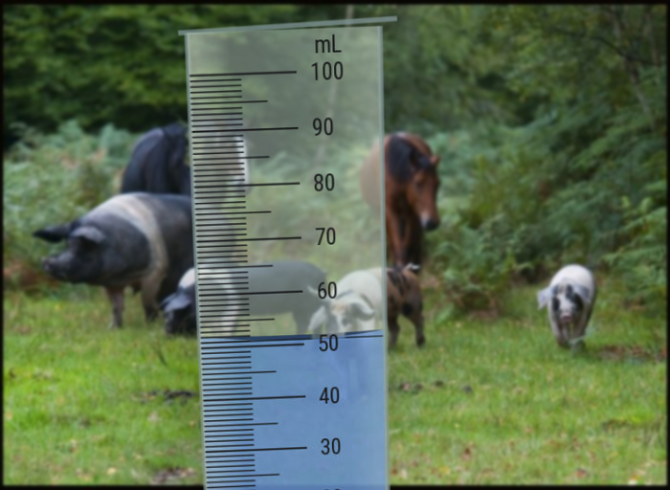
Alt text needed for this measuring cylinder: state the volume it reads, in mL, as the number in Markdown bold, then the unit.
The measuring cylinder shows **51** mL
